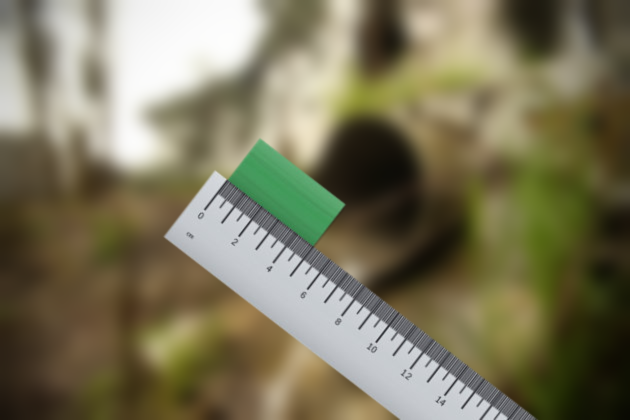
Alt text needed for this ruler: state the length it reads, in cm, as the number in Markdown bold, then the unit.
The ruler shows **5** cm
